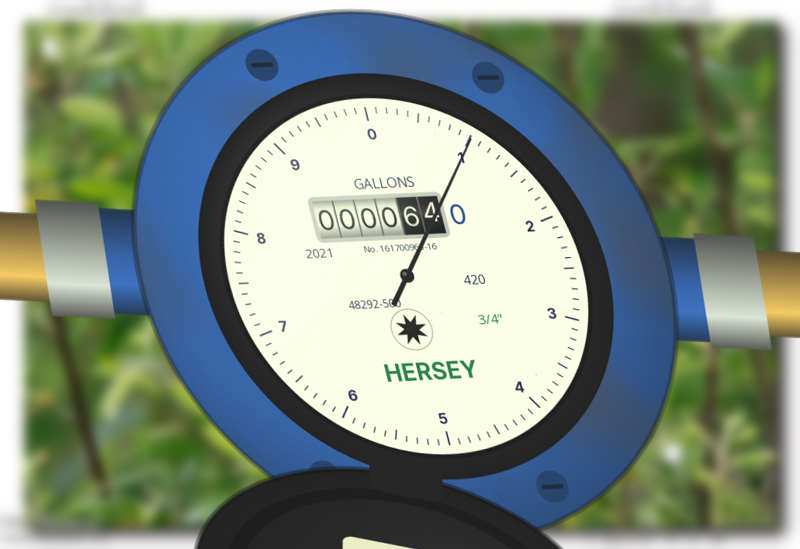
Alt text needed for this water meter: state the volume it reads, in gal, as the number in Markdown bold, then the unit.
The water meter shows **641.0** gal
